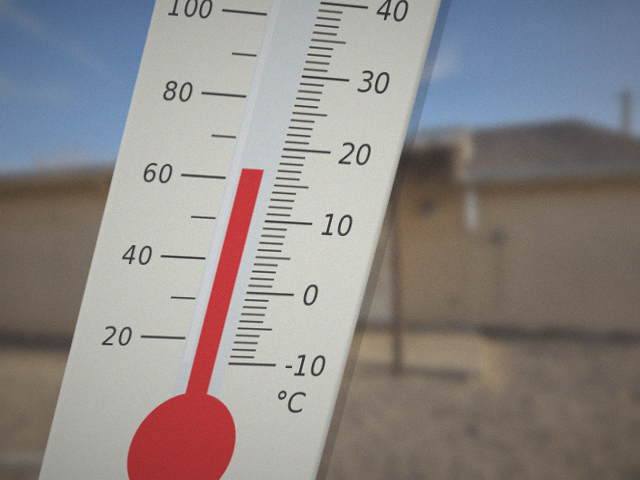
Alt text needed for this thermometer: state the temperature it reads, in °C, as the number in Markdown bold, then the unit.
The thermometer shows **17** °C
